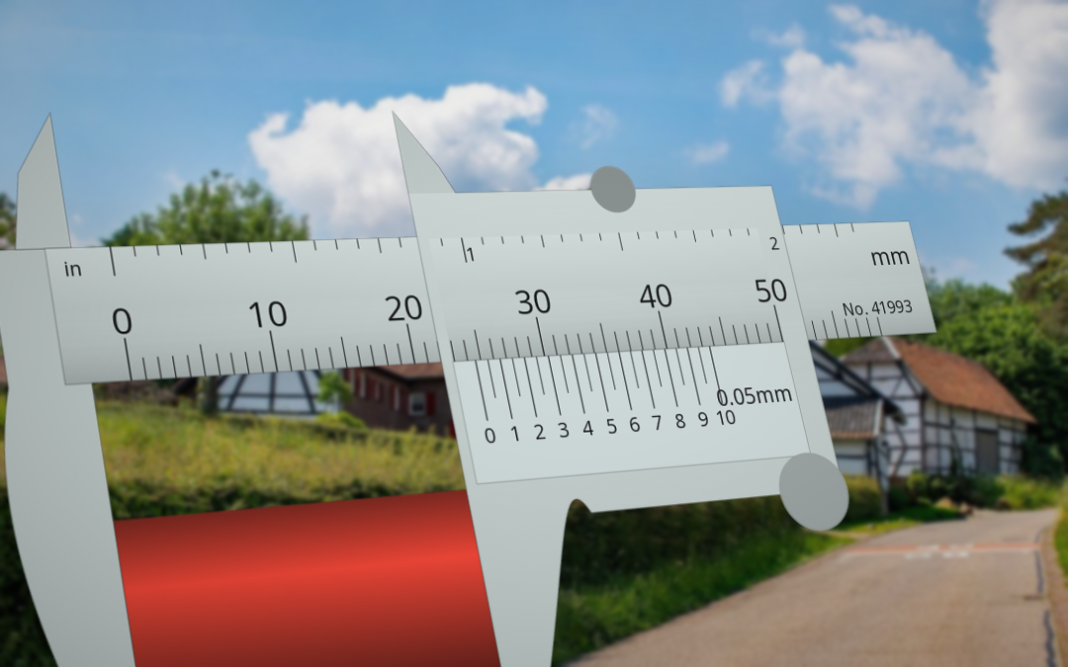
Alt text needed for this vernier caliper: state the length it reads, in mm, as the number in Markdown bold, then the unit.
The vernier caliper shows **24.6** mm
